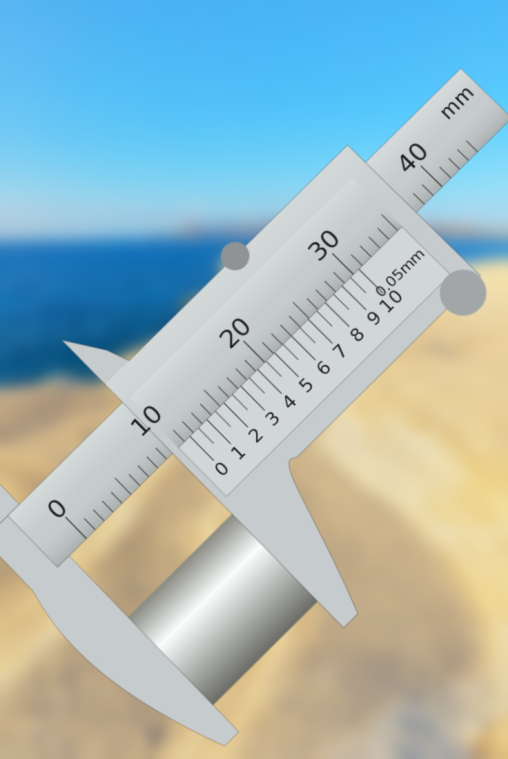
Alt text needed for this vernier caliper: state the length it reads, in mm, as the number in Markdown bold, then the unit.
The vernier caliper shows **11.6** mm
